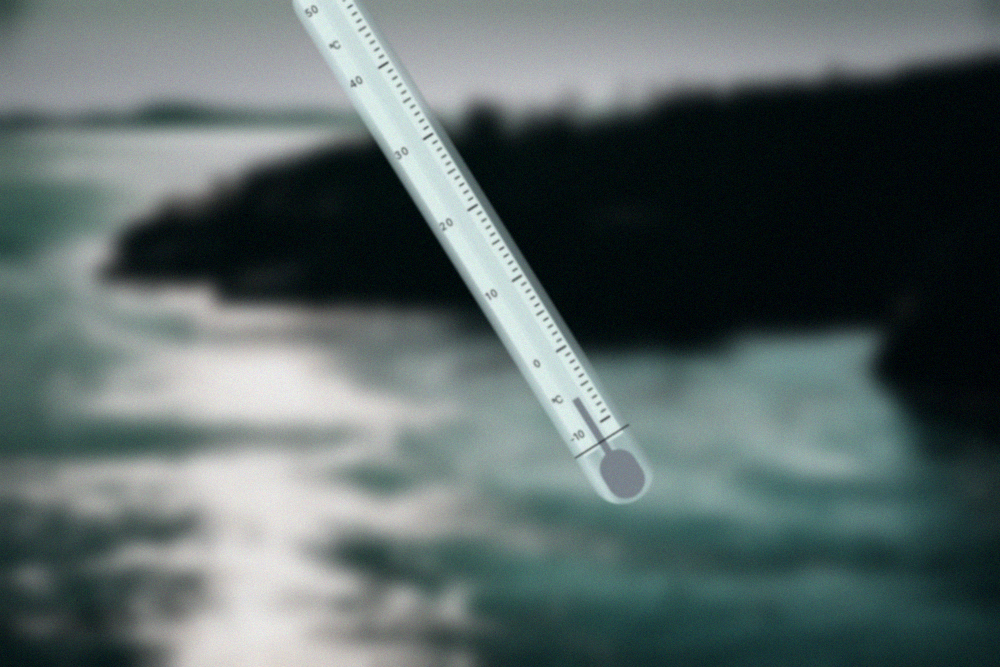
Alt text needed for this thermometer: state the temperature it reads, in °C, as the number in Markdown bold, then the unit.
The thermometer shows **-6** °C
